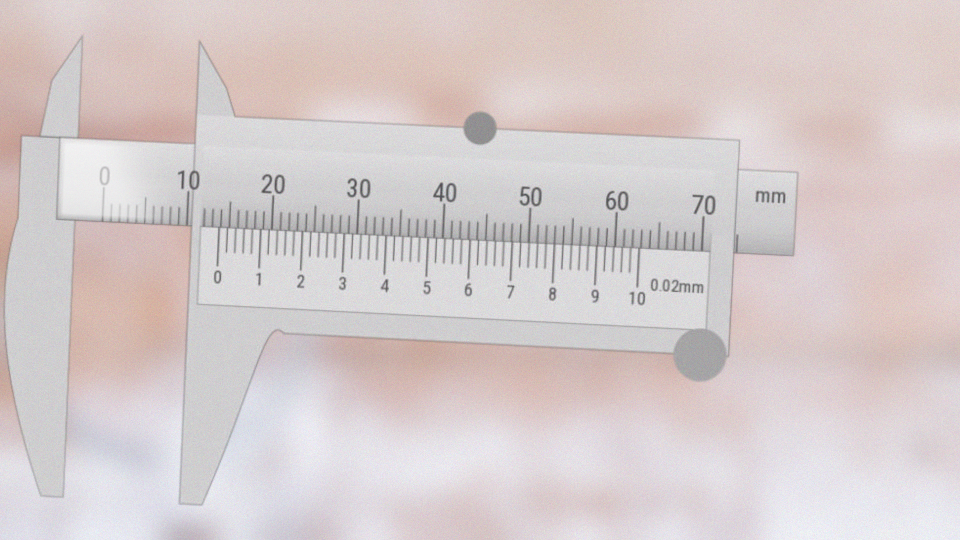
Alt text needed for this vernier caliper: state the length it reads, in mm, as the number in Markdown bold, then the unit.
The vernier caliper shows **13.8** mm
